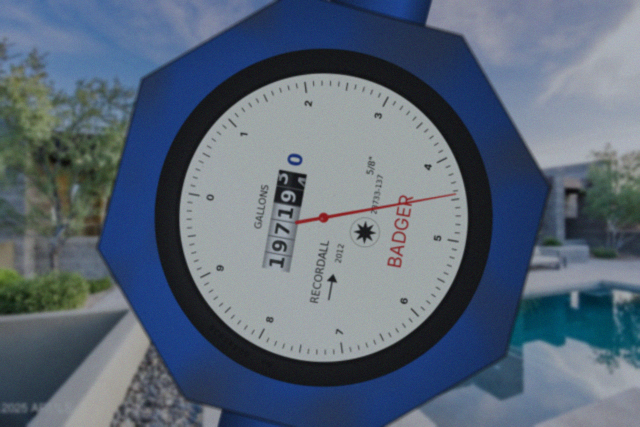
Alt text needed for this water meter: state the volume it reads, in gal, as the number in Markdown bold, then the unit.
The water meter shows **1971934.4** gal
